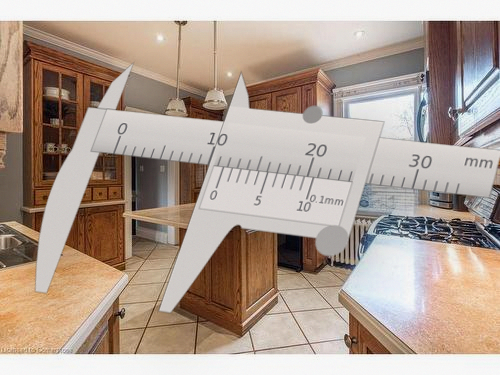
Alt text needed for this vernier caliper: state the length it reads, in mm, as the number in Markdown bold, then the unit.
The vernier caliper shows **11.6** mm
